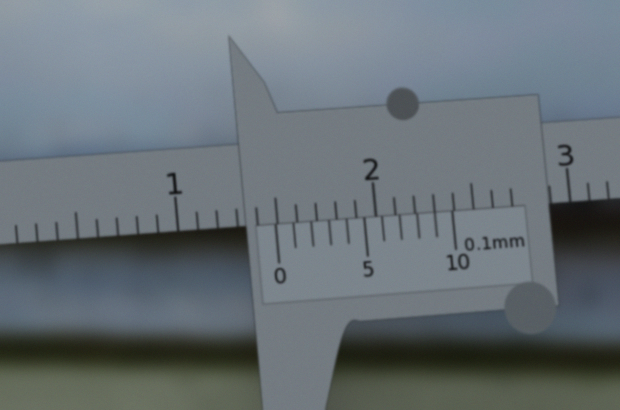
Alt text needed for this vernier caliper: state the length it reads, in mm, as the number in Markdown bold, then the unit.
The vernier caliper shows **14.9** mm
